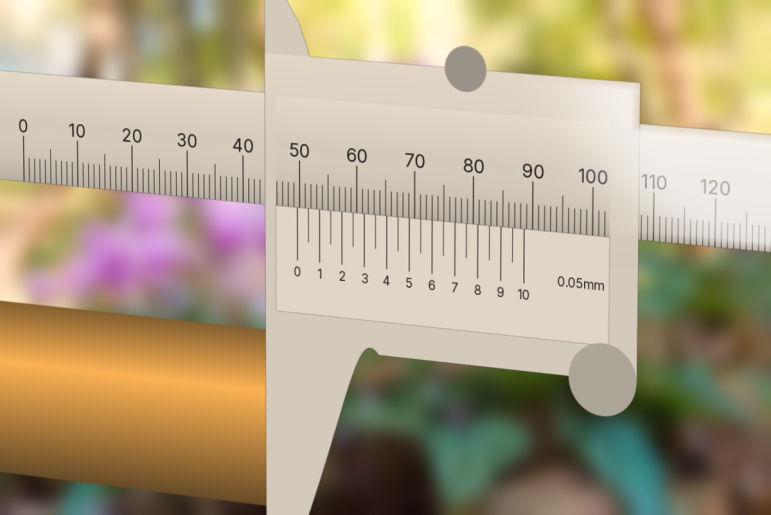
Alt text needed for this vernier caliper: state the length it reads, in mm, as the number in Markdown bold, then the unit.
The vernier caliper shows **49.6** mm
